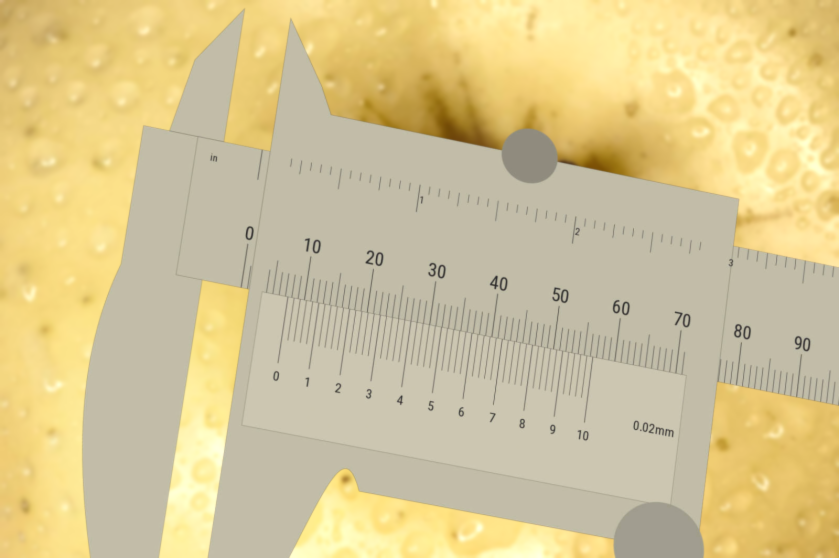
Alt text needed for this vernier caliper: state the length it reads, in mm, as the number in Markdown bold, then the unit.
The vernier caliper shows **7.4** mm
